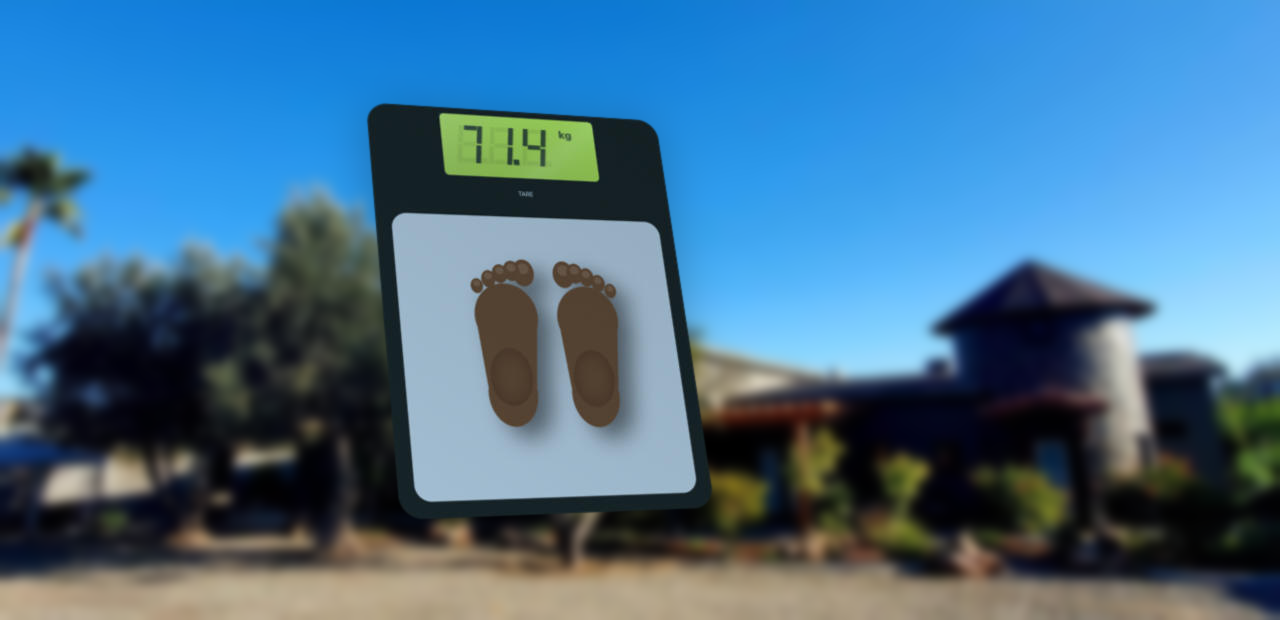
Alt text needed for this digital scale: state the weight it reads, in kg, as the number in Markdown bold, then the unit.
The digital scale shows **71.4** kg
